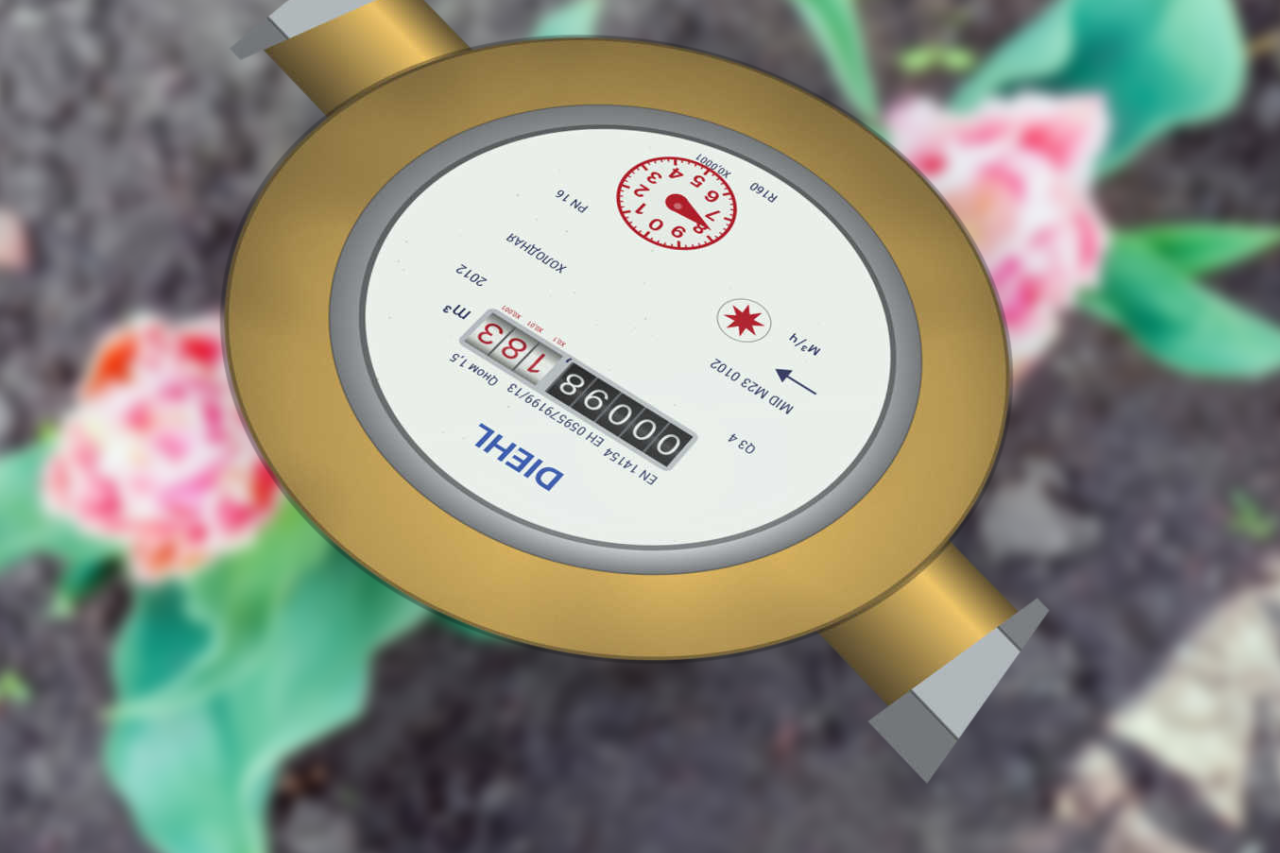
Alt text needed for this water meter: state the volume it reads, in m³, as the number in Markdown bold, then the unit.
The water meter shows **98.1837** m³
